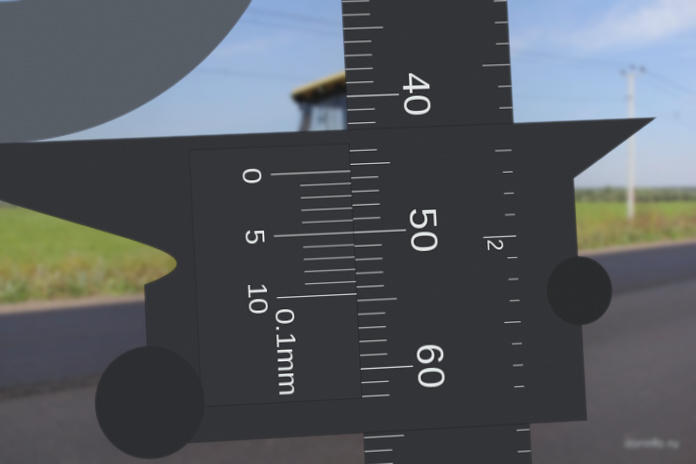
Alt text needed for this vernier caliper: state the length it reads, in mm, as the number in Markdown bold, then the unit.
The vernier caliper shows **45.5** mm
